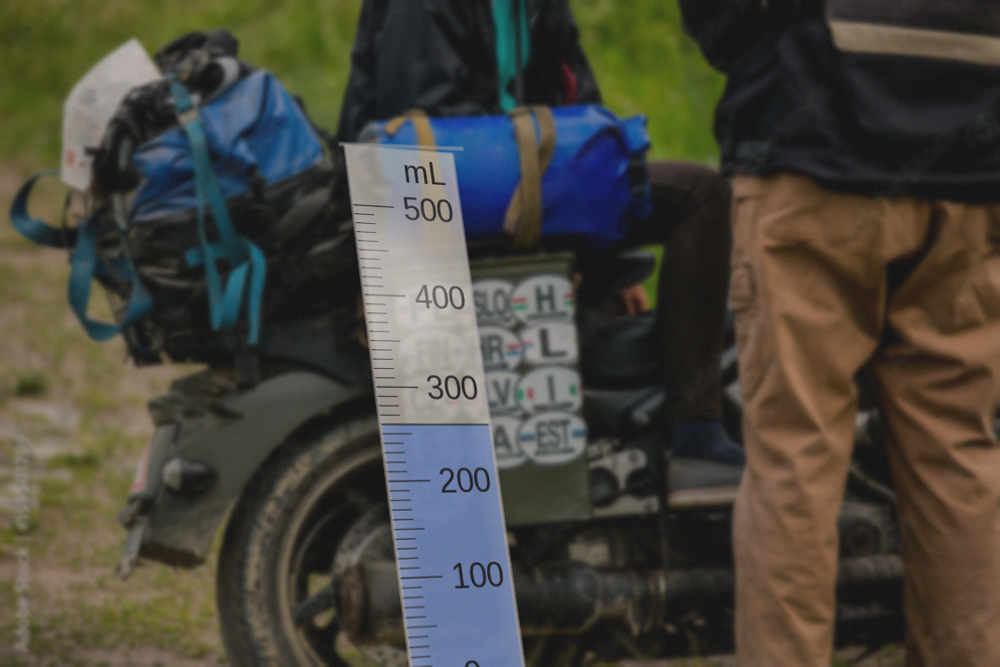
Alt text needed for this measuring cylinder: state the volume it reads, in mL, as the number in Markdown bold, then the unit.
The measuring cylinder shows **260** mL
